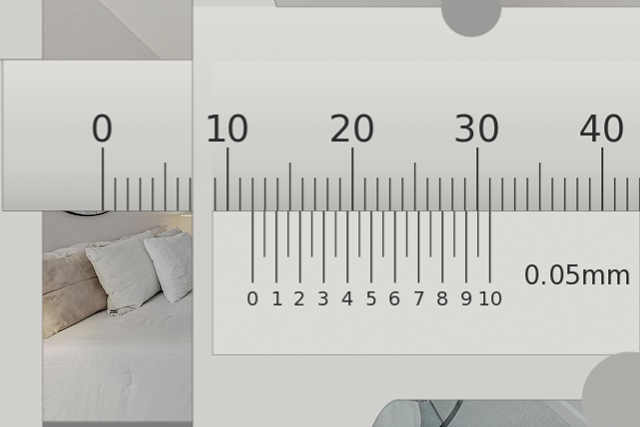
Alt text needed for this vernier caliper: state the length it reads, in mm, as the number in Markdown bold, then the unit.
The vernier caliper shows **12.0** mm
